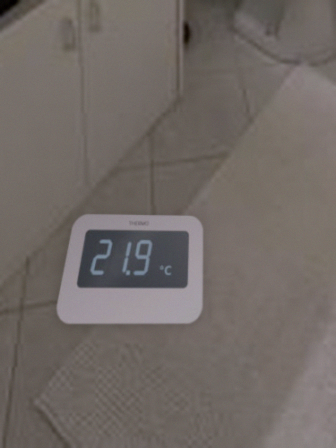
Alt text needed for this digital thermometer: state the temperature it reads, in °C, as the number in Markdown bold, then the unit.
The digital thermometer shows **21.9** °C
